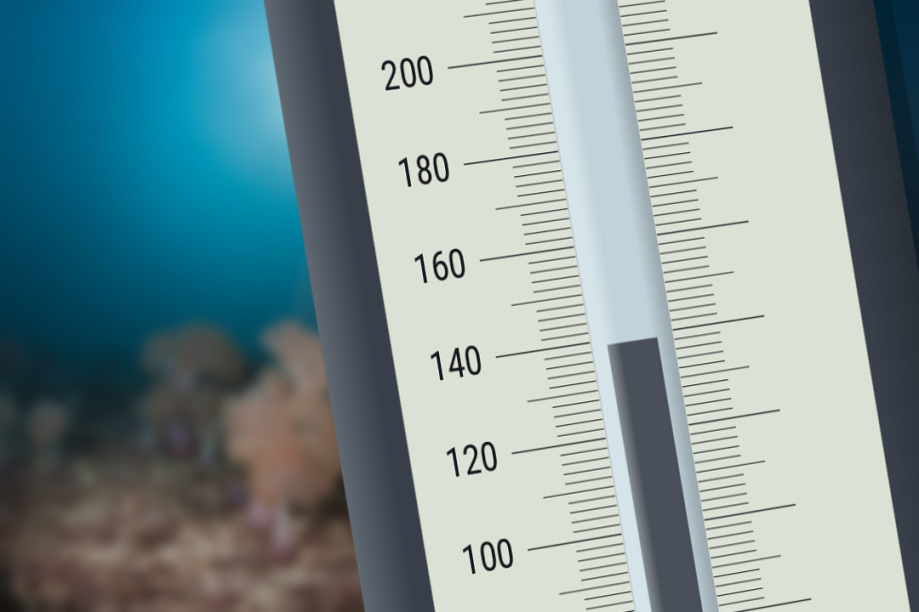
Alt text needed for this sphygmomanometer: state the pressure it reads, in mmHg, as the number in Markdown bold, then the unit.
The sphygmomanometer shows **139** mmHg
